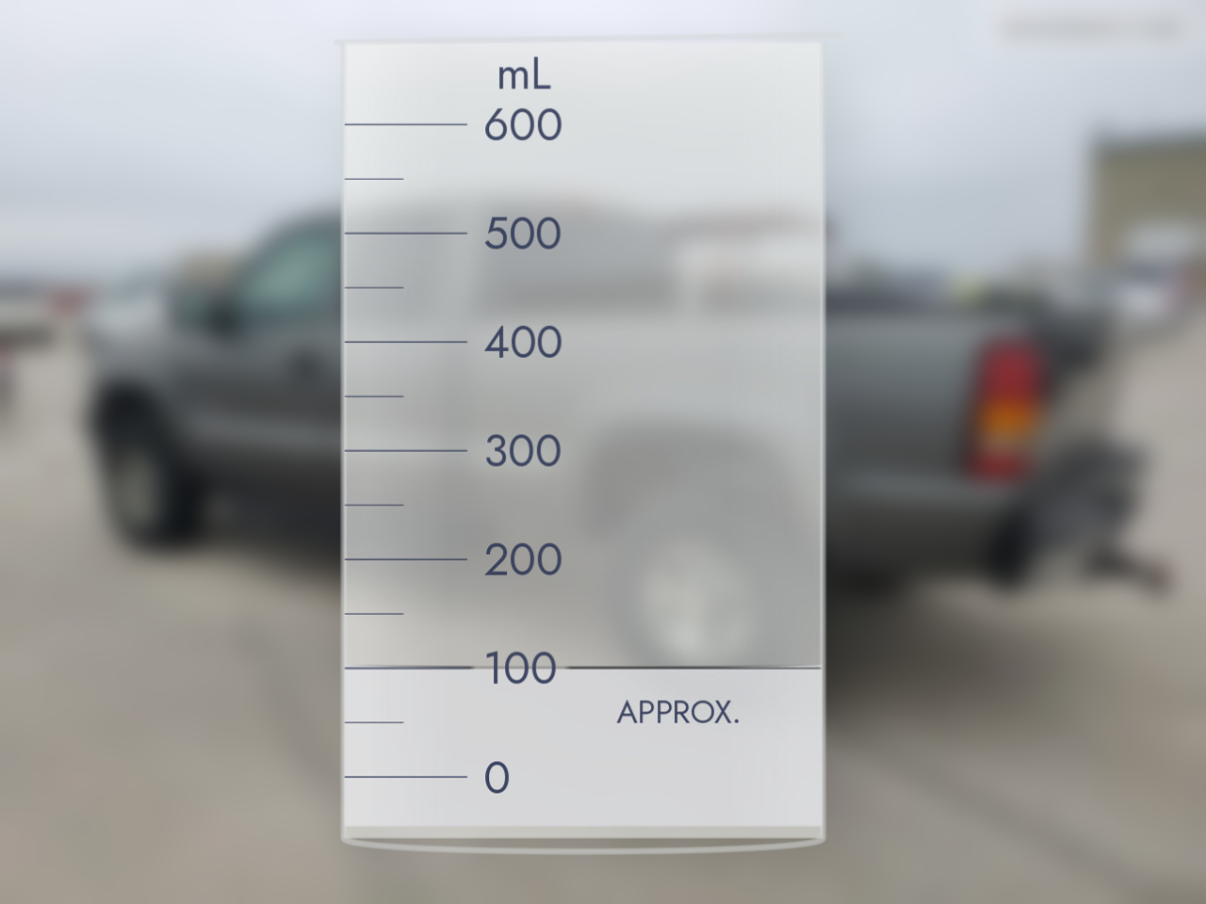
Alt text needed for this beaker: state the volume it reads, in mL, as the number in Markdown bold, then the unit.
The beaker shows **100** mL
